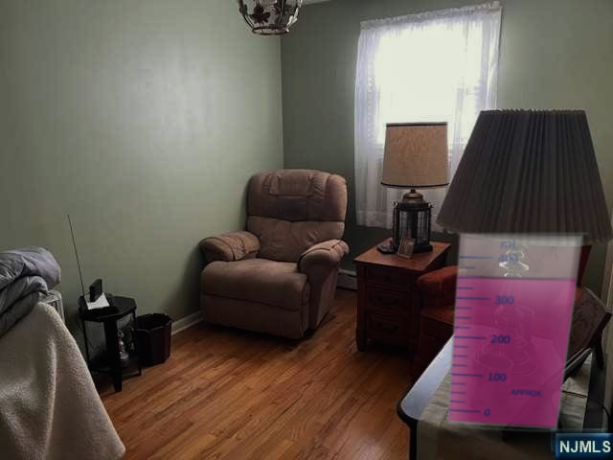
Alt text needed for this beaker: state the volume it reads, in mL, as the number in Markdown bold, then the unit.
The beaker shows **350** mL
